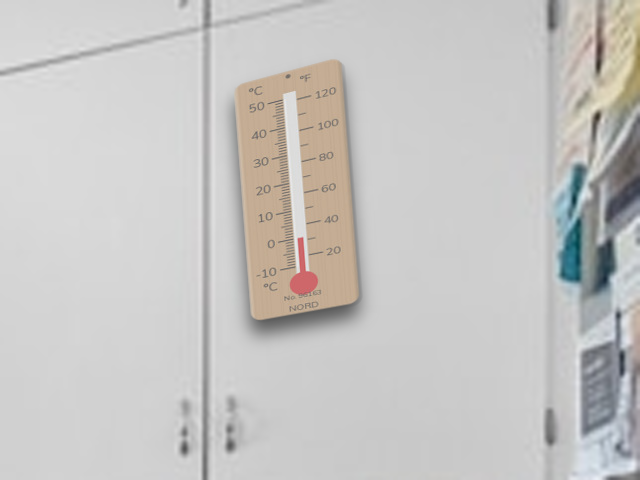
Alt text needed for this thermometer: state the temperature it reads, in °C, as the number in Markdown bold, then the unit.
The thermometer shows **0** °C
